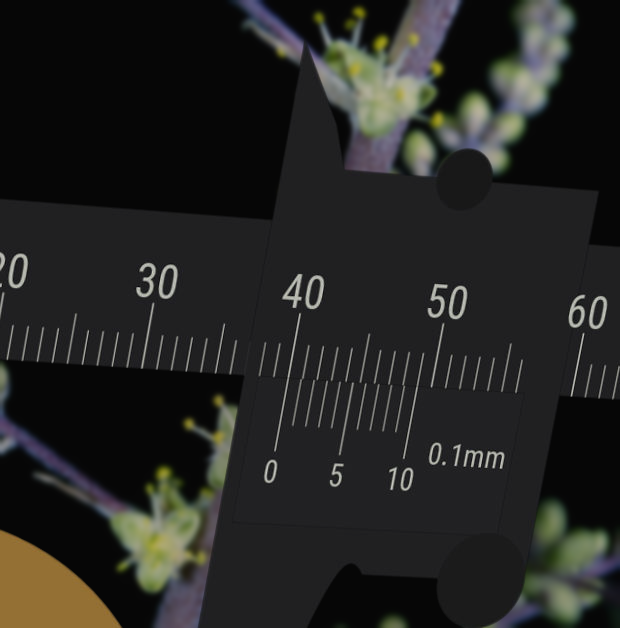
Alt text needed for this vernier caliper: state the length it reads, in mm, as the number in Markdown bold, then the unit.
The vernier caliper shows **40.0** mm
